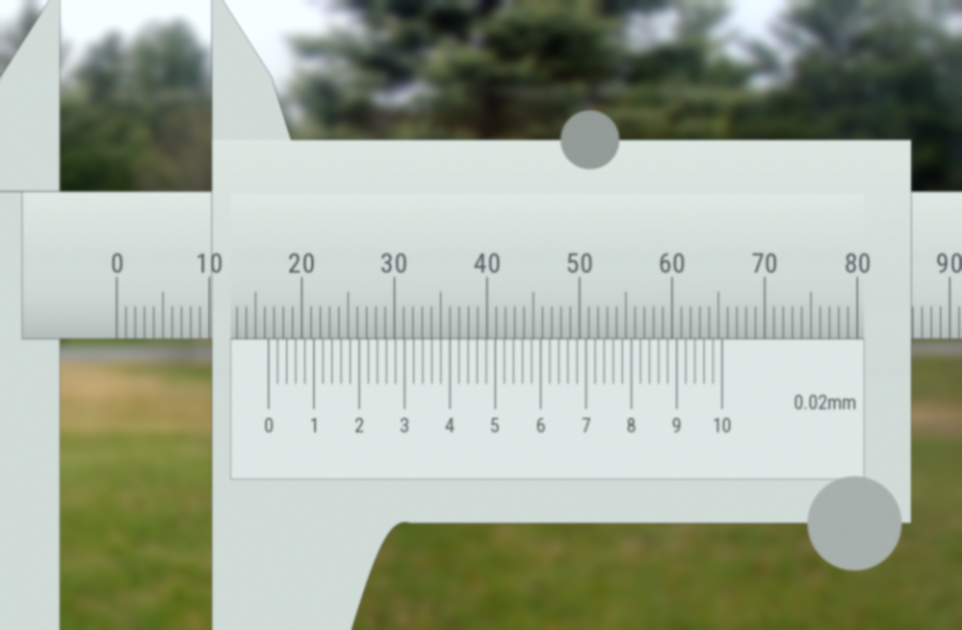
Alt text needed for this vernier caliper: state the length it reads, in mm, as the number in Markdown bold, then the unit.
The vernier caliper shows **16.4** mm
